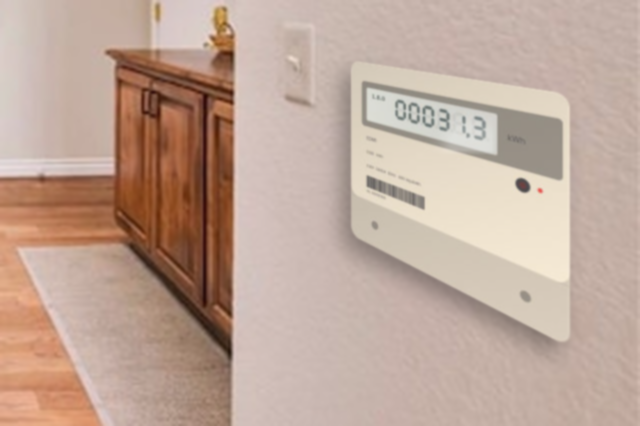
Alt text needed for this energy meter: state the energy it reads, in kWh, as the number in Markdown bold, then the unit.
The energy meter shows **31.3** kWh
